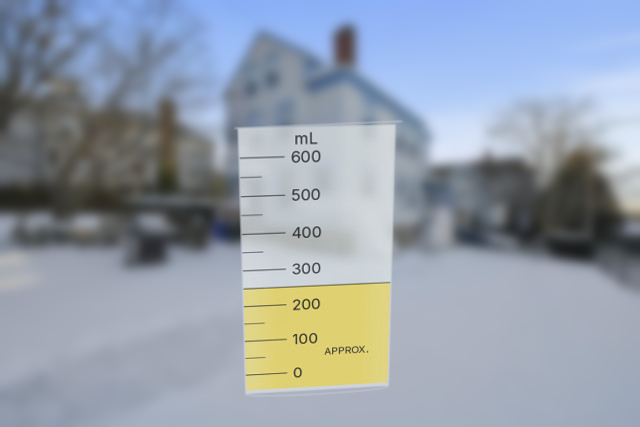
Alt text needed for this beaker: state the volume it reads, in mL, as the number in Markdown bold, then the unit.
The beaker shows **250** mL
